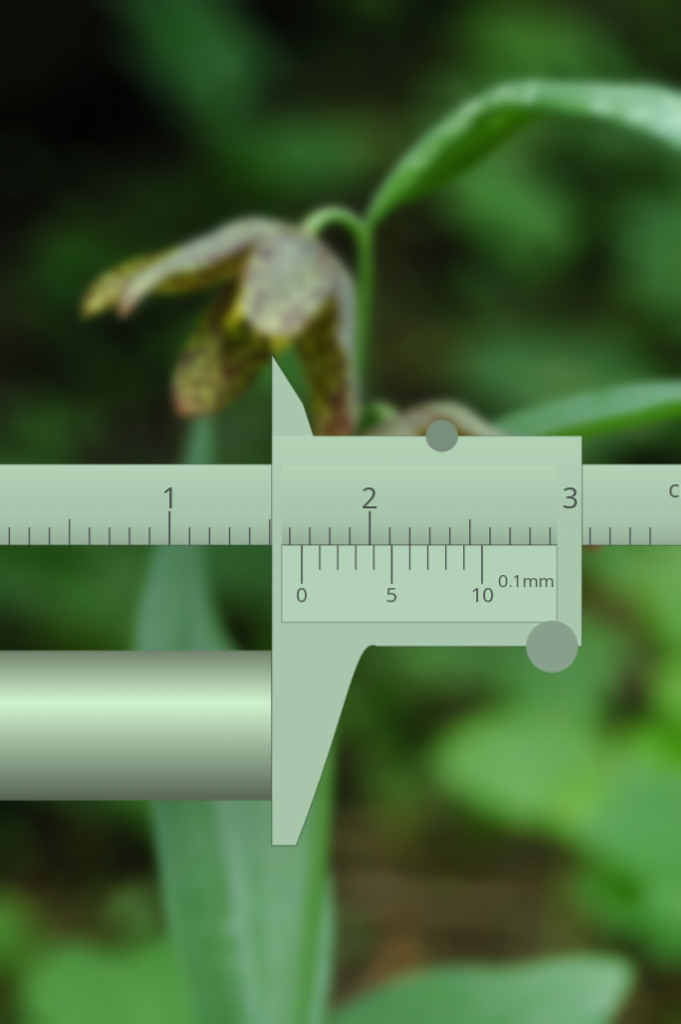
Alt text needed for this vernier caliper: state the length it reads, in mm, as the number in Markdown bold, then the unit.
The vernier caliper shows **16.6** mm
